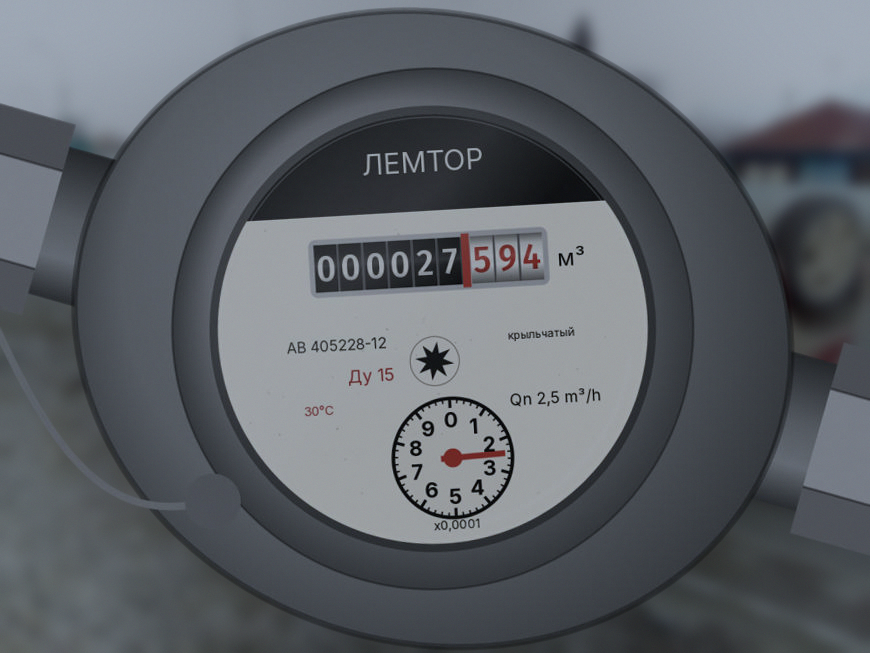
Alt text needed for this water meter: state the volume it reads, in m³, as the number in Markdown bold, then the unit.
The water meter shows **27.5942** m³
